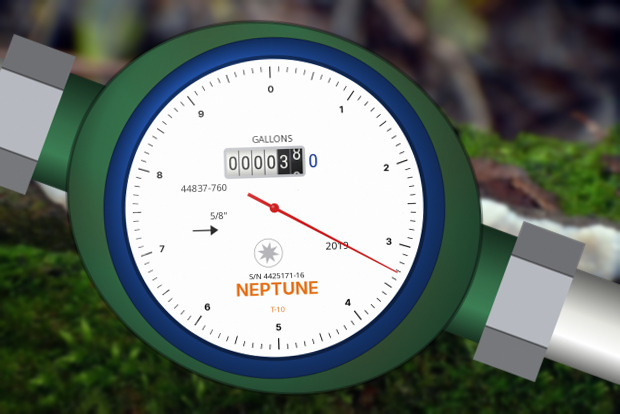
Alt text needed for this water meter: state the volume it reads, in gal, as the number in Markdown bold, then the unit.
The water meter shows **383.3** gal
